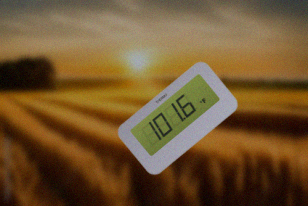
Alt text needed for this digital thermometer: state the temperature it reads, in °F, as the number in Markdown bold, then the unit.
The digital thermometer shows **101.6** °F
